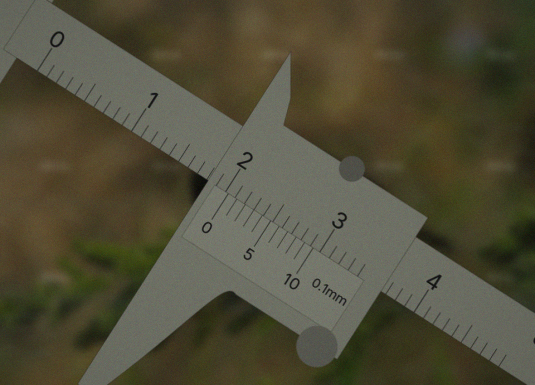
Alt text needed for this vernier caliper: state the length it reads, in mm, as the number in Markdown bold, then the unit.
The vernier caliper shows **20.3** mm
